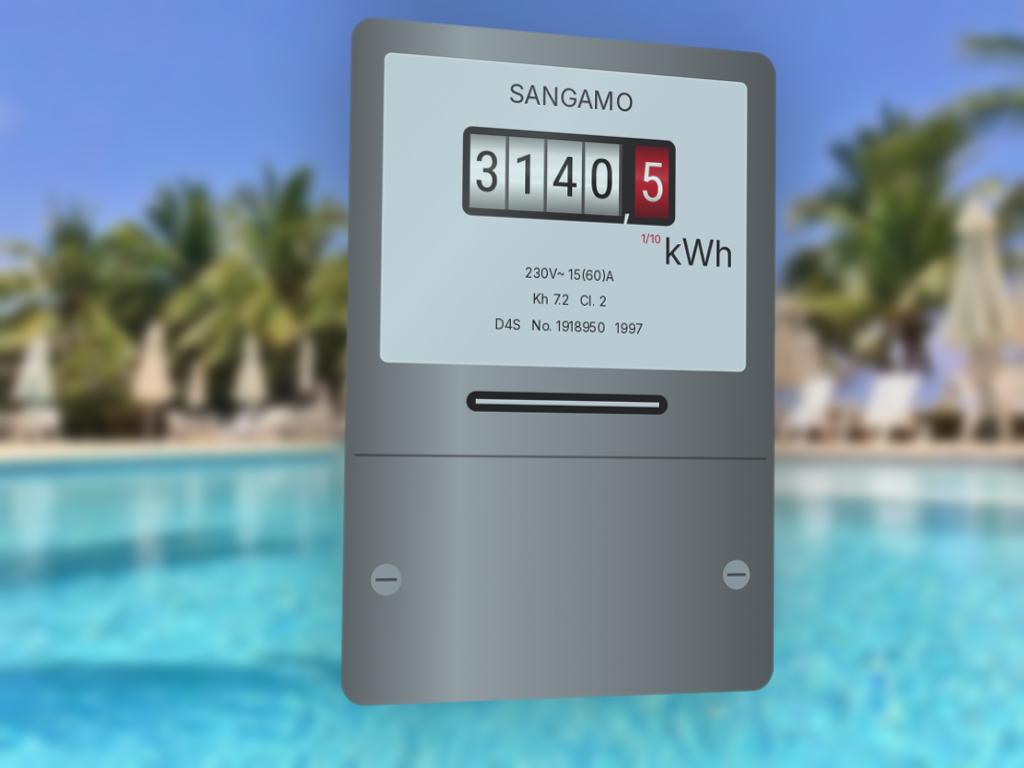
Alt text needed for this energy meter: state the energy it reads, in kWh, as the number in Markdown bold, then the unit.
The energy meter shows **3140.5** kWh
